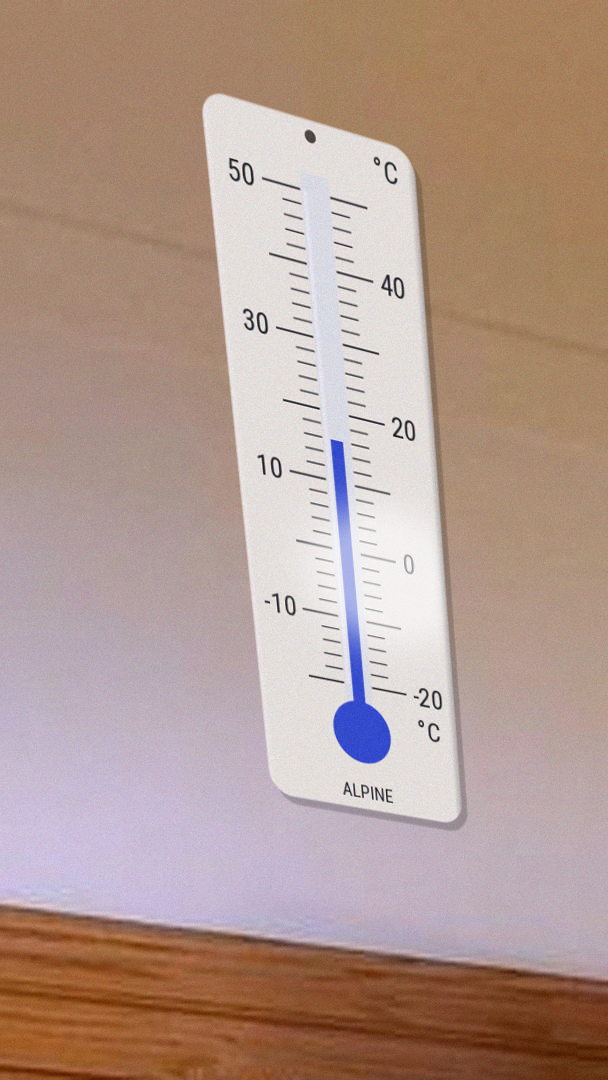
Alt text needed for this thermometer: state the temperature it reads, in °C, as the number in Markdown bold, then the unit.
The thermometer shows **16** °C
